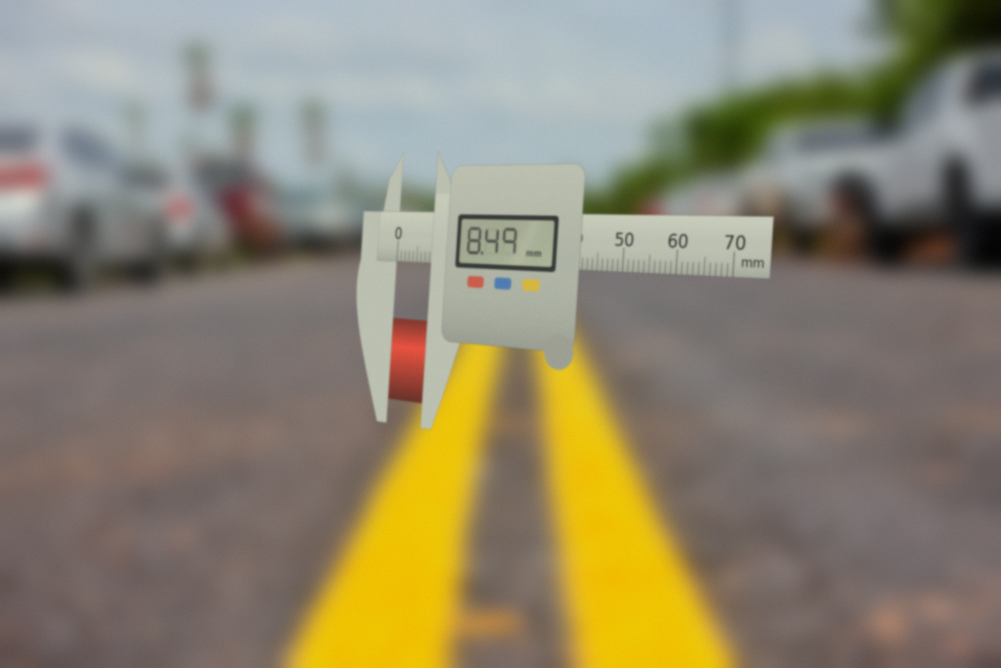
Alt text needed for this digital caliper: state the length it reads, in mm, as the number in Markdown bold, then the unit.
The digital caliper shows **8.49** mm
